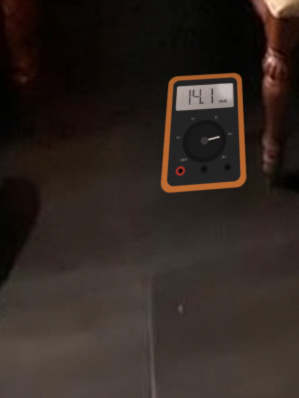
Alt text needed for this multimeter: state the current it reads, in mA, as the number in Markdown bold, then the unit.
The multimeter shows **14.1** mA
